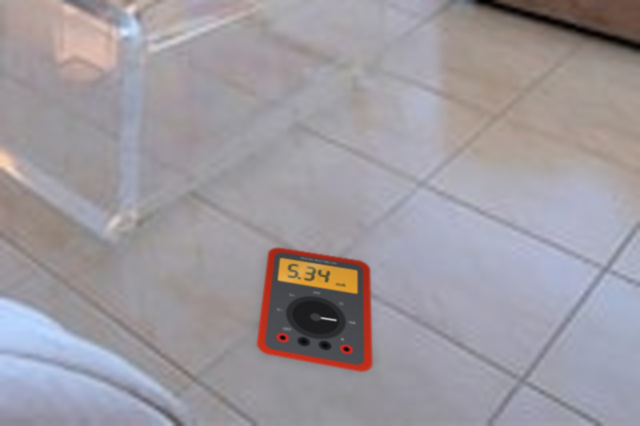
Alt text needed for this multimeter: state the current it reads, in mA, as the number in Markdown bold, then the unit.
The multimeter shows **5.34** mA
